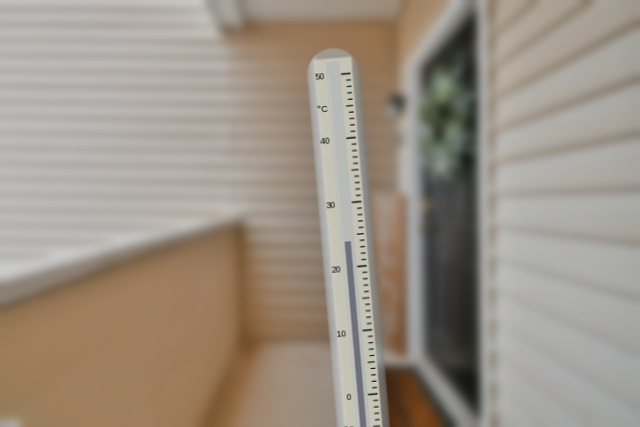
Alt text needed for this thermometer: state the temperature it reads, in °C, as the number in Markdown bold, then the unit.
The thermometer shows **24** °C
